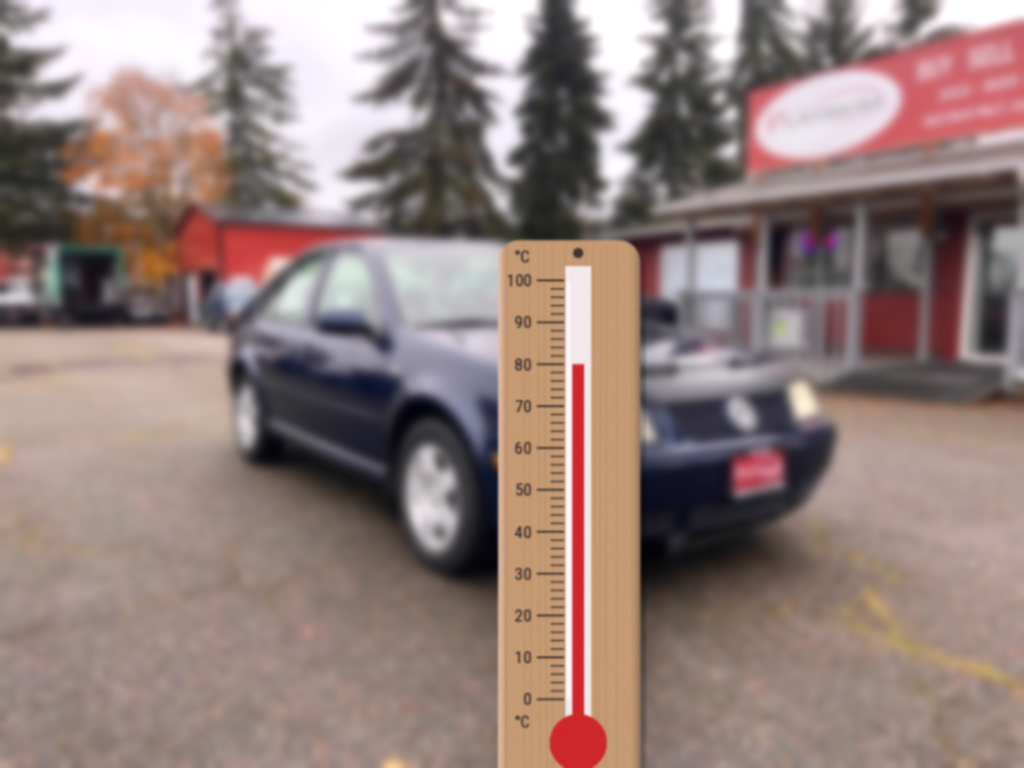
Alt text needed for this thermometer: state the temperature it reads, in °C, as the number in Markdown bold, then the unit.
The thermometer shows **80** °C
